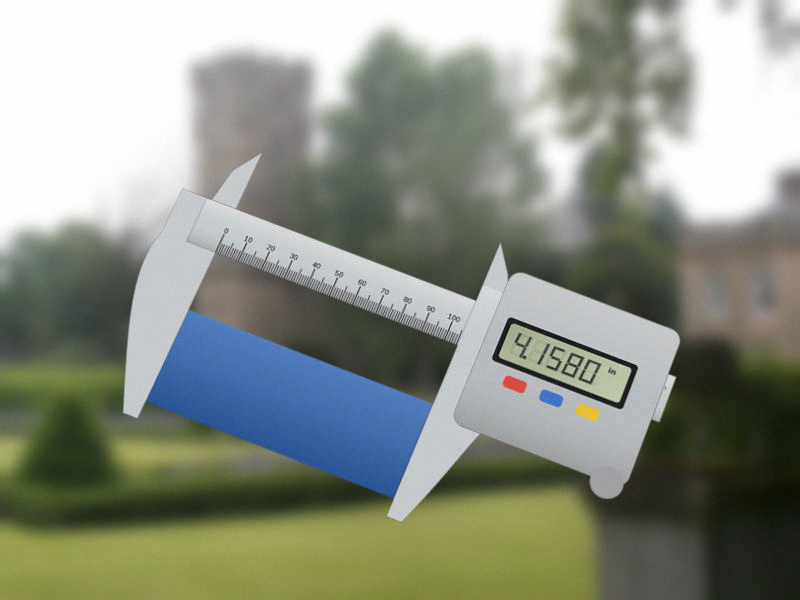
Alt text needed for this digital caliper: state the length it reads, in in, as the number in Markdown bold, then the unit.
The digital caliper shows **4.1580** in
